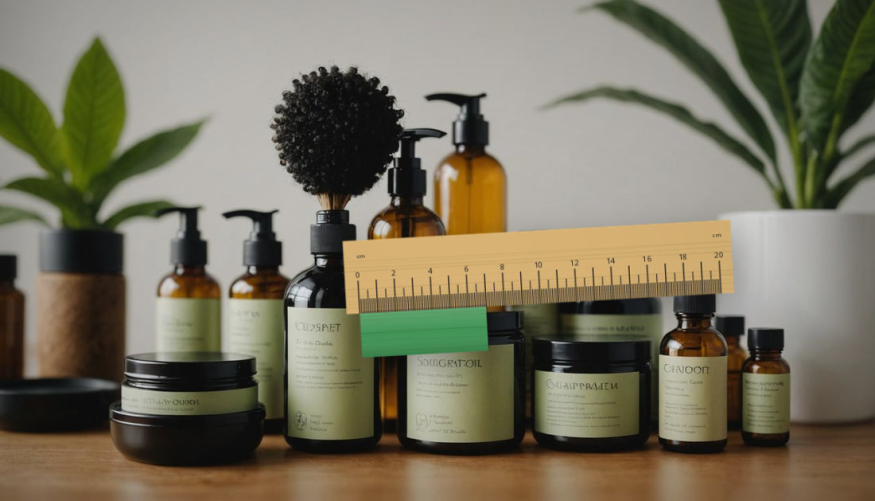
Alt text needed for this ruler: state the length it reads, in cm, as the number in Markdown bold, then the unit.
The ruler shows **7** cm
